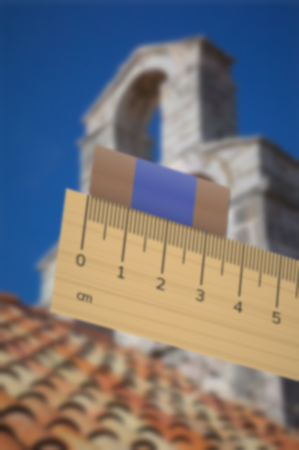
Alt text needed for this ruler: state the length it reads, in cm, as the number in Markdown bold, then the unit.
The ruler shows **3.5** cm
